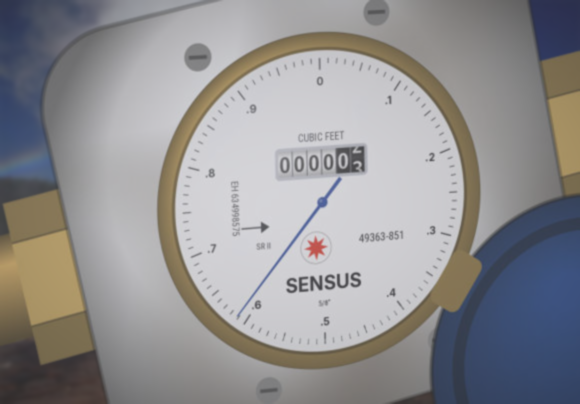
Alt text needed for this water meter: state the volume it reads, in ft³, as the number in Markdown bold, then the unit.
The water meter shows **2.61** ft³
